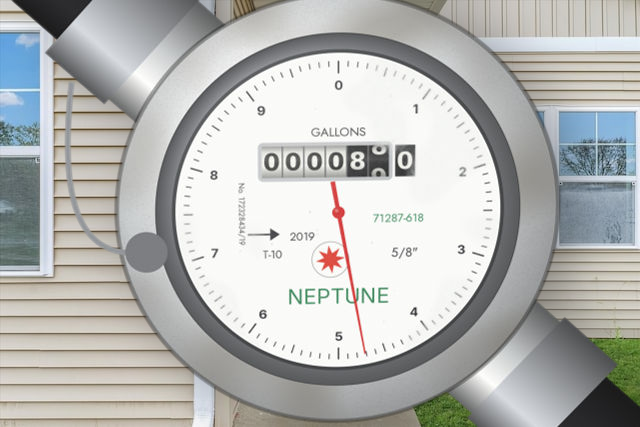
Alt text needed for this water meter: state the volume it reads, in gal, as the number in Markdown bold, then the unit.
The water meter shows **884.7** gal
